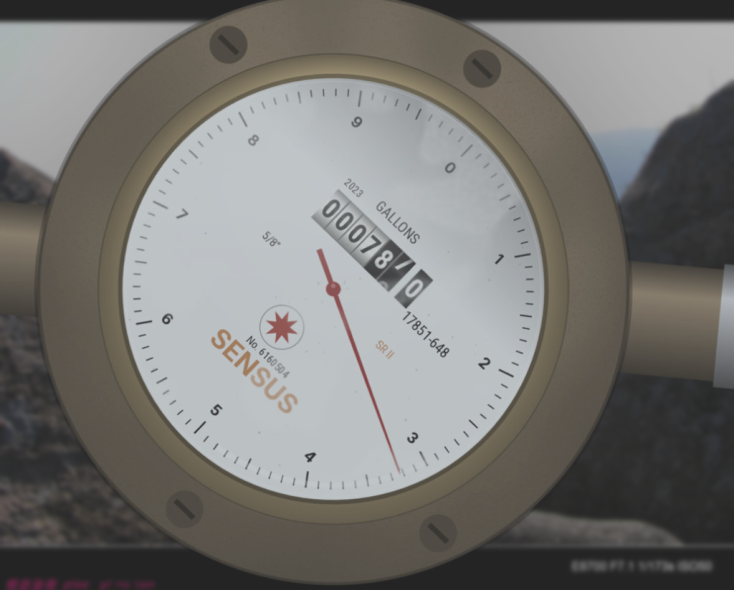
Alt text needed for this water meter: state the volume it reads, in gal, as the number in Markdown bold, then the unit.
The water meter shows **7873.2** gal
